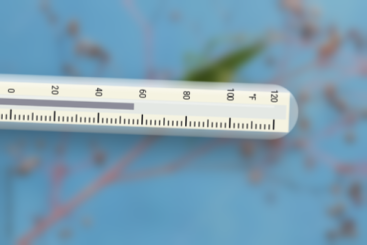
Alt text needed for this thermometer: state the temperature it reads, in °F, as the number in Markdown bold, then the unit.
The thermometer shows **56** °F
